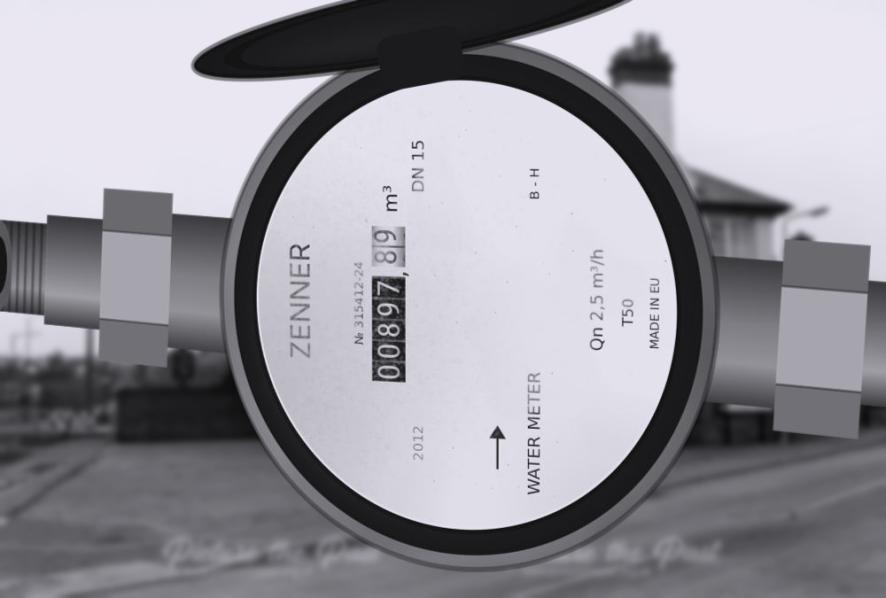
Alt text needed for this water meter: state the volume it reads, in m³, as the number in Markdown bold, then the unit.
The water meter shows **897.89** m³
